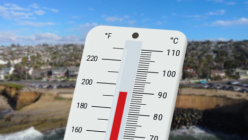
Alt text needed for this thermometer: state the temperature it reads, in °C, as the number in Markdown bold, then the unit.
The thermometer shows **90** °C
